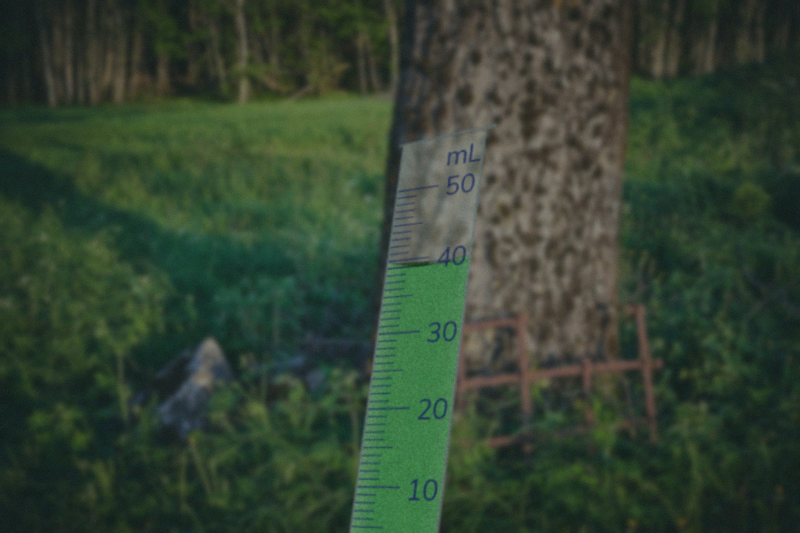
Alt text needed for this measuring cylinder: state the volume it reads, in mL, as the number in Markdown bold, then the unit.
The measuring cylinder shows **39** mL
